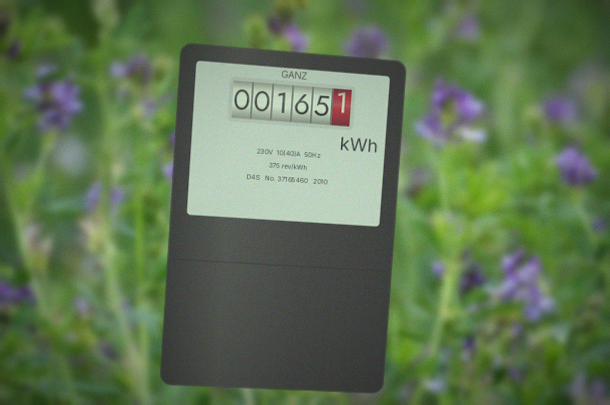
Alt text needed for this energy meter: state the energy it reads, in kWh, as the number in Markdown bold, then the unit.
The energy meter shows **165.1** kWh
